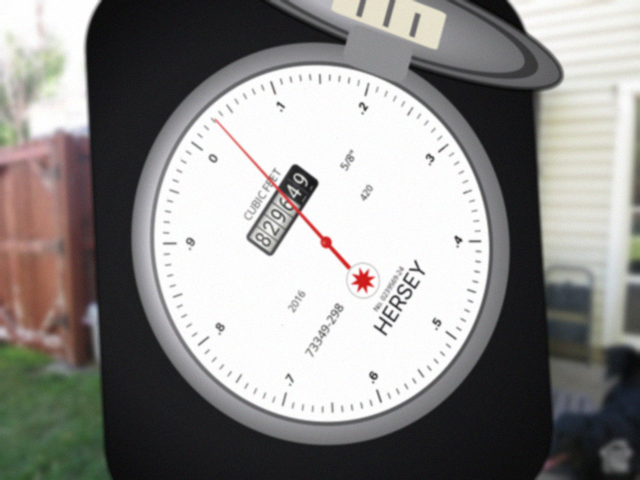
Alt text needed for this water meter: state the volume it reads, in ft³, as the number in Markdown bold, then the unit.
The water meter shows **829649.03** ft³
